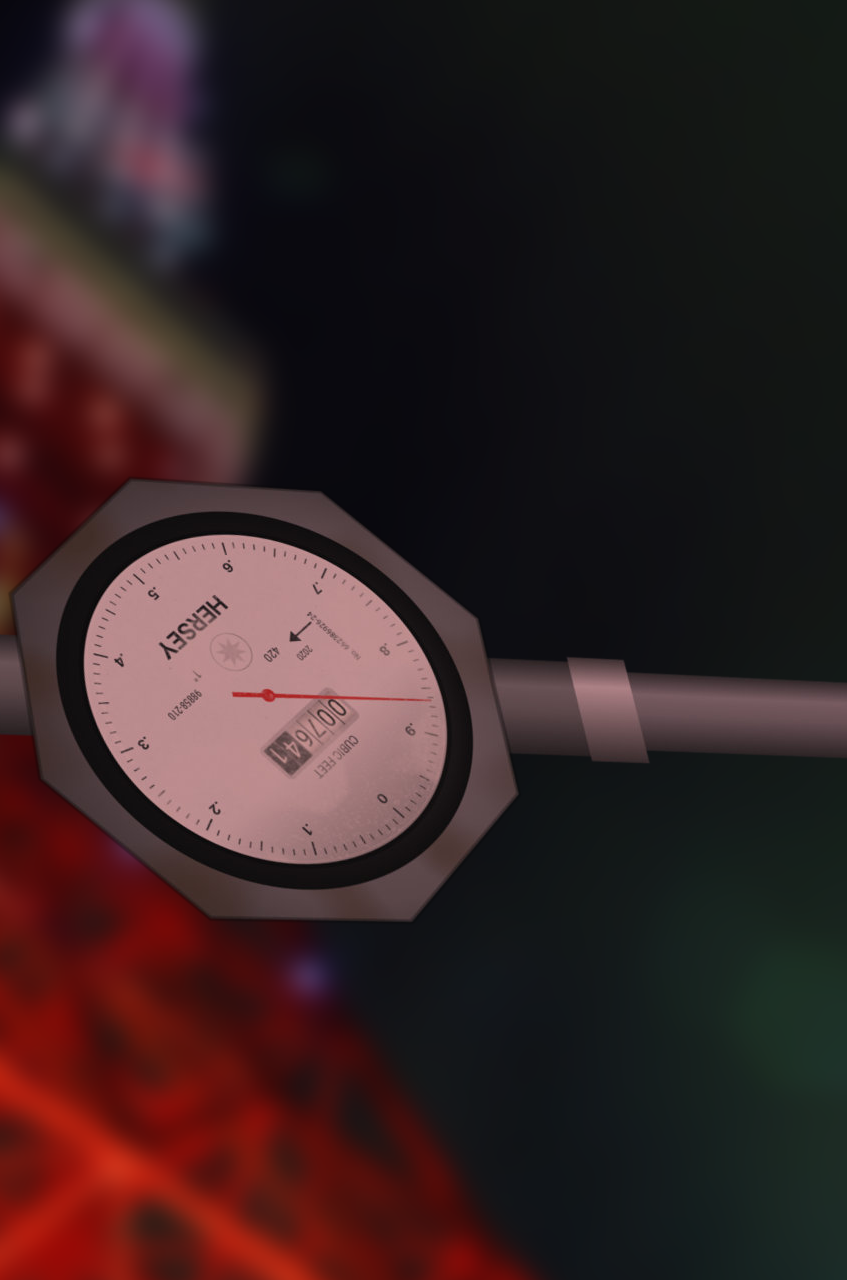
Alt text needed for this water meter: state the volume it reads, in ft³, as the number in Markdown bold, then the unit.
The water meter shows **7640.86** ft³
